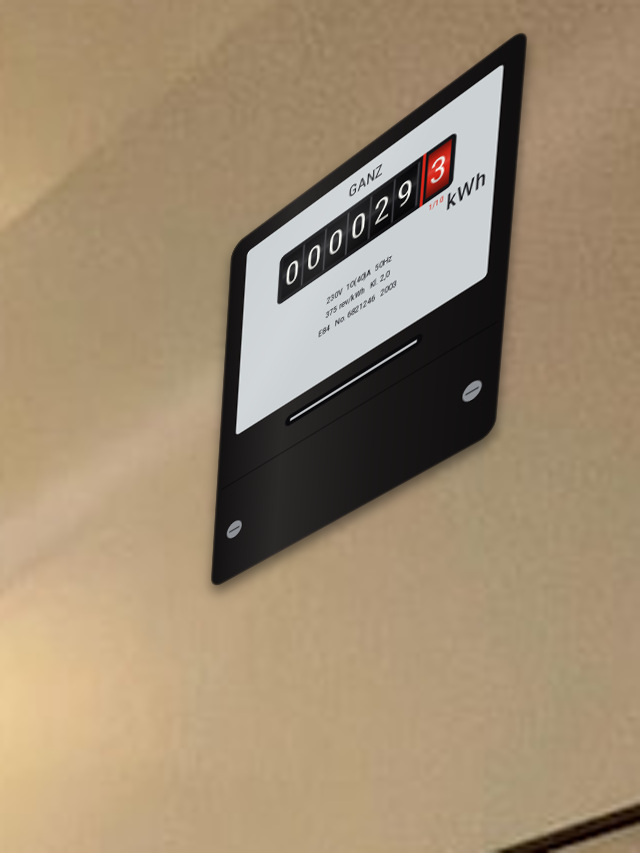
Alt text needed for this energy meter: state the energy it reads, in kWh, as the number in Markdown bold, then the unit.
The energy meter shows **29.3** kWh
